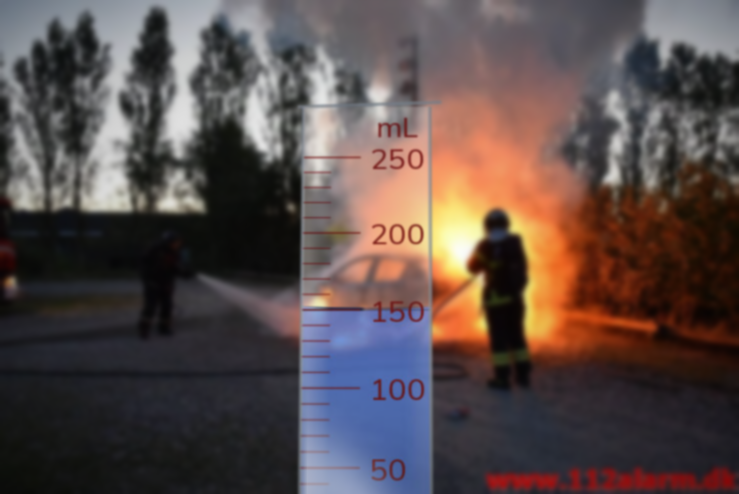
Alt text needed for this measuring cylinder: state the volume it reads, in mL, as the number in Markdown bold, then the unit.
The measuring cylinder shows **150** mL
